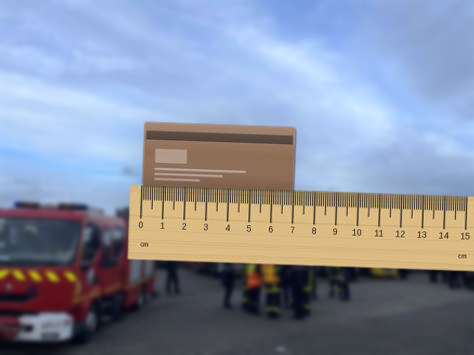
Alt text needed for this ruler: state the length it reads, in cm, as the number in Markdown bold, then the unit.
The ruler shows **7** cm
